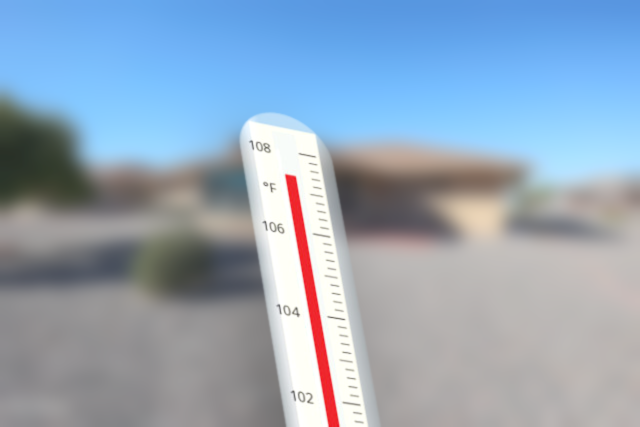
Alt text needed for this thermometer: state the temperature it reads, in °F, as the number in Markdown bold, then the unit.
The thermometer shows **107.4** °F
